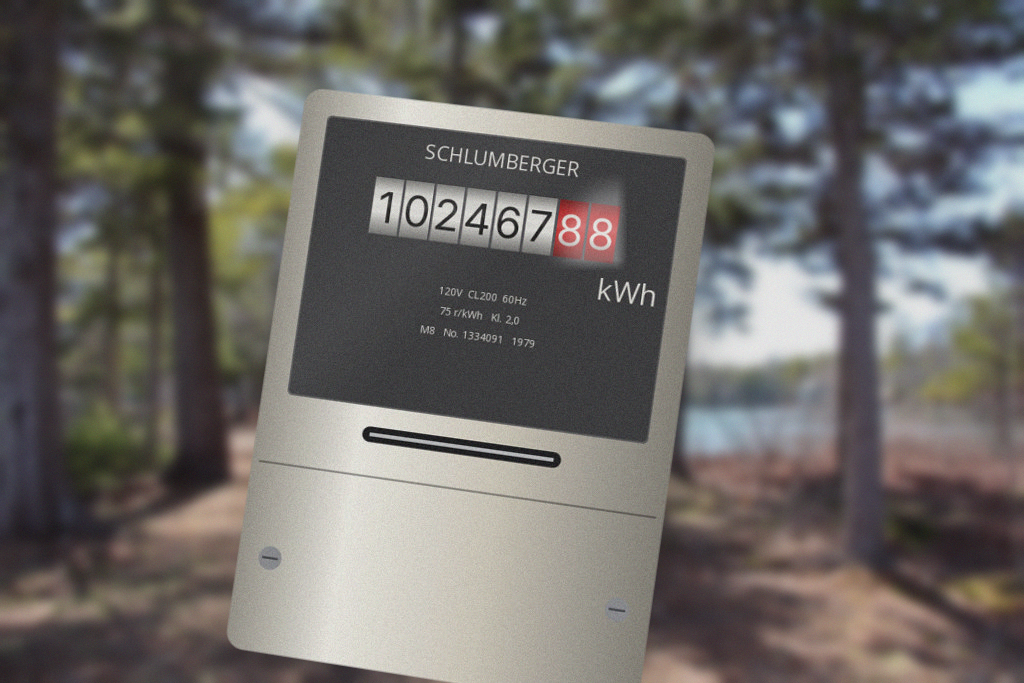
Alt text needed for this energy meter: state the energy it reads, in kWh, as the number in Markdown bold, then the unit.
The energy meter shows **102467.88** kWh
